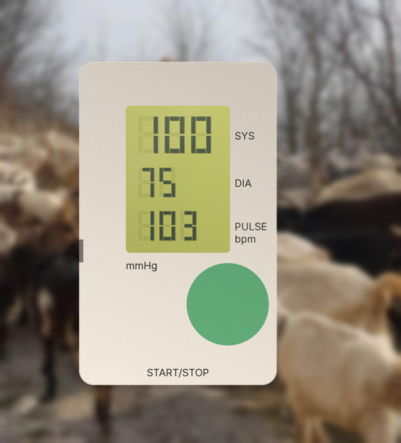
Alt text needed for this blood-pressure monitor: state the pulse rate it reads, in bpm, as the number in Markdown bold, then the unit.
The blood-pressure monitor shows **103** bpm
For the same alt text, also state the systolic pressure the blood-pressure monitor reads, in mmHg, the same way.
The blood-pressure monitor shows **100** mmHg
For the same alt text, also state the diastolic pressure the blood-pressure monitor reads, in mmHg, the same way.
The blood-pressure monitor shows **75** mmHg
